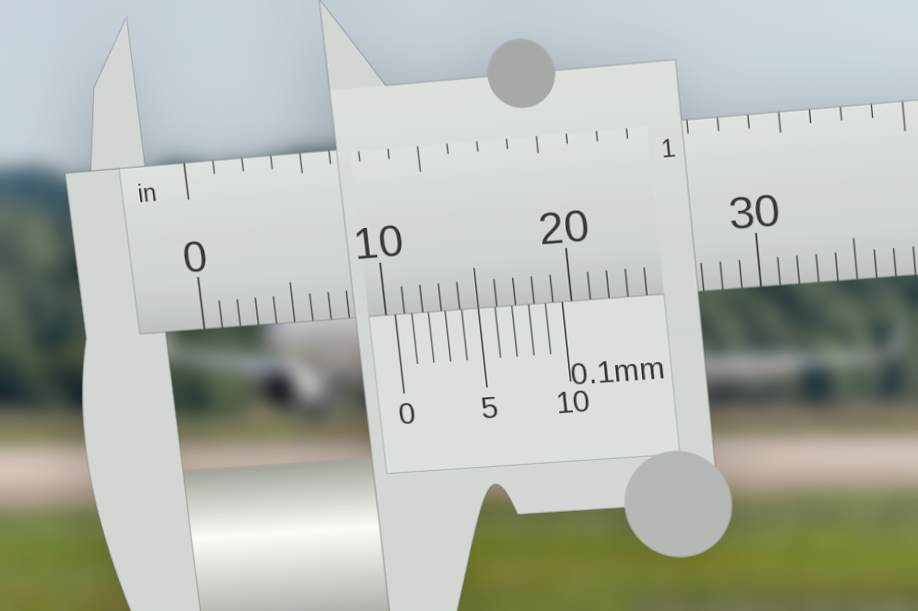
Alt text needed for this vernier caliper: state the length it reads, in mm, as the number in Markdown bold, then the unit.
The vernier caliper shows **10.5** mm
